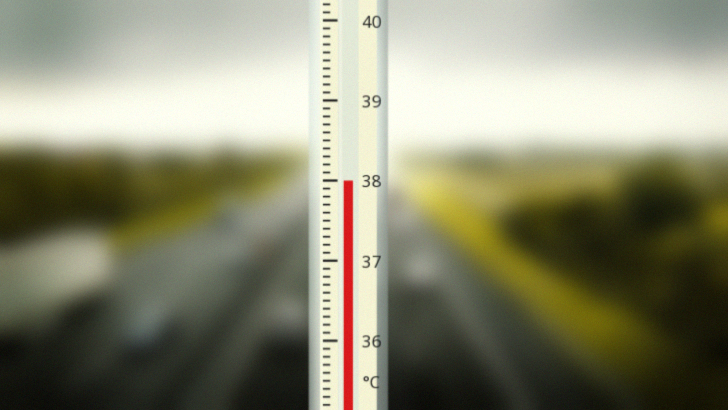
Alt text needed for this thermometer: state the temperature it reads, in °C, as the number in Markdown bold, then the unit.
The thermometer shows **38** °C
